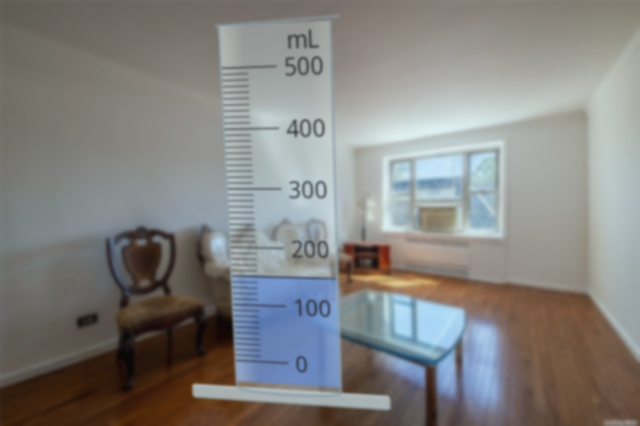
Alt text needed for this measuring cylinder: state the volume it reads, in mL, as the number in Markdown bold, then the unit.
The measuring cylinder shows **150** mL
